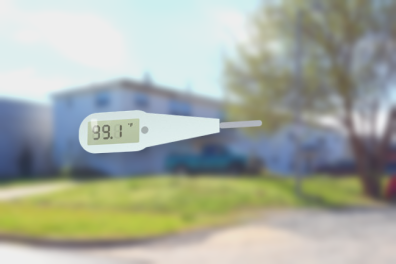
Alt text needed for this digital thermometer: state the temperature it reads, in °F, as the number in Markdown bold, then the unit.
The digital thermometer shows **99.1** °F
